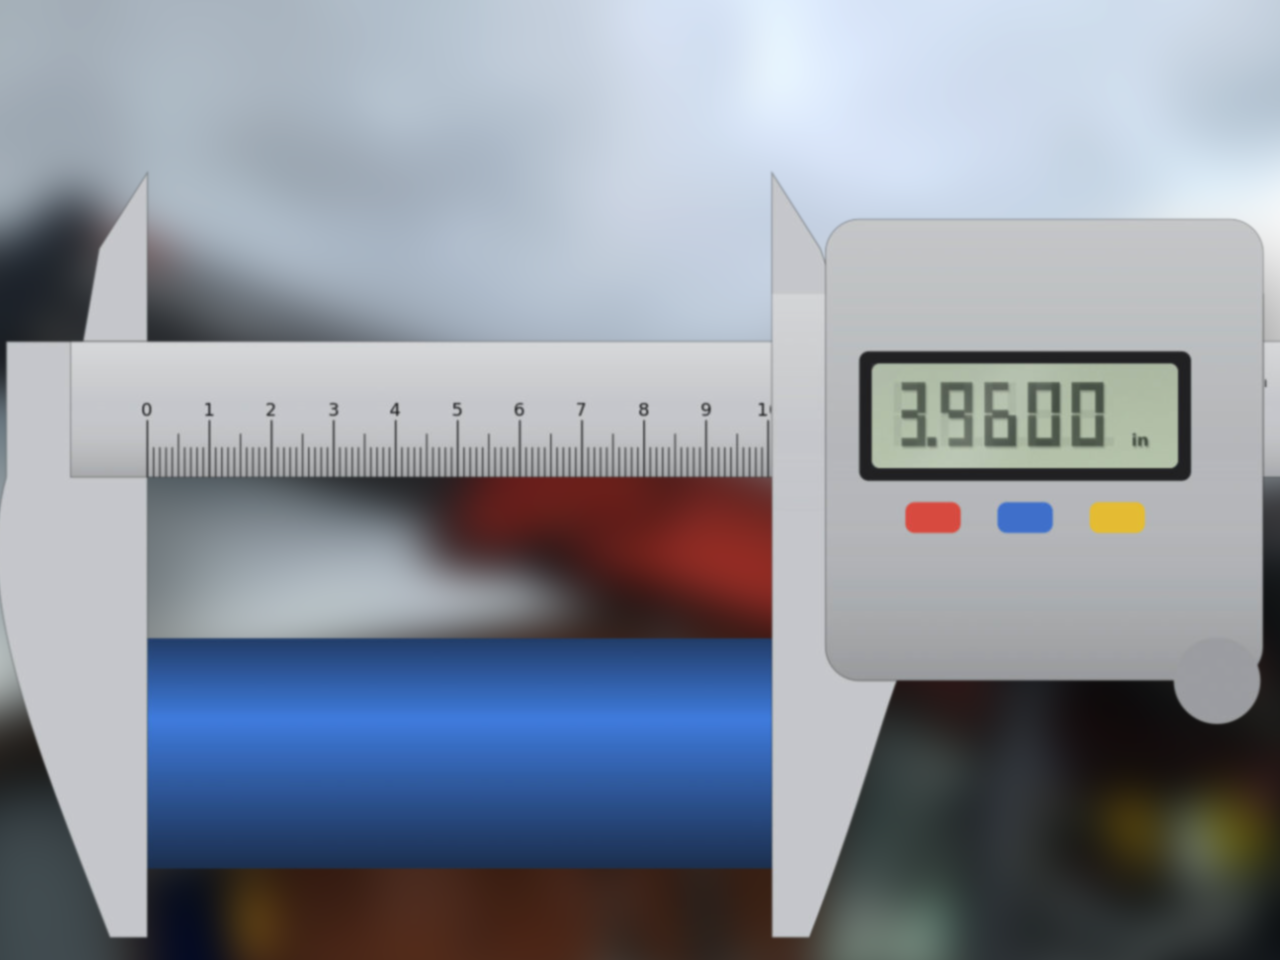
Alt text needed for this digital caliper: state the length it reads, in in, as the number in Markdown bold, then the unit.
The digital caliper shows **3.9600** in
